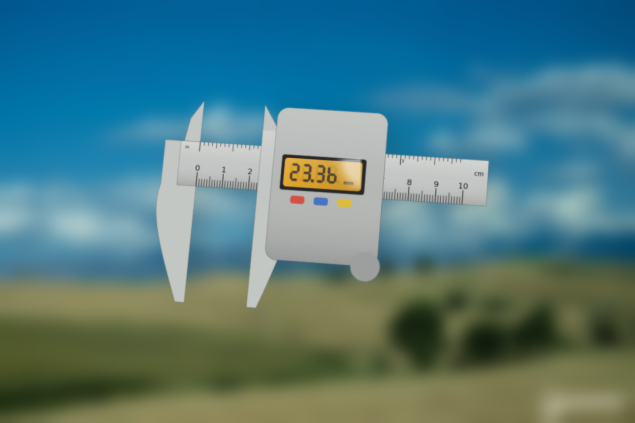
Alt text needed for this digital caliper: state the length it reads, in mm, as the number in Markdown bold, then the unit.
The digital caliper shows **23.36** mm
